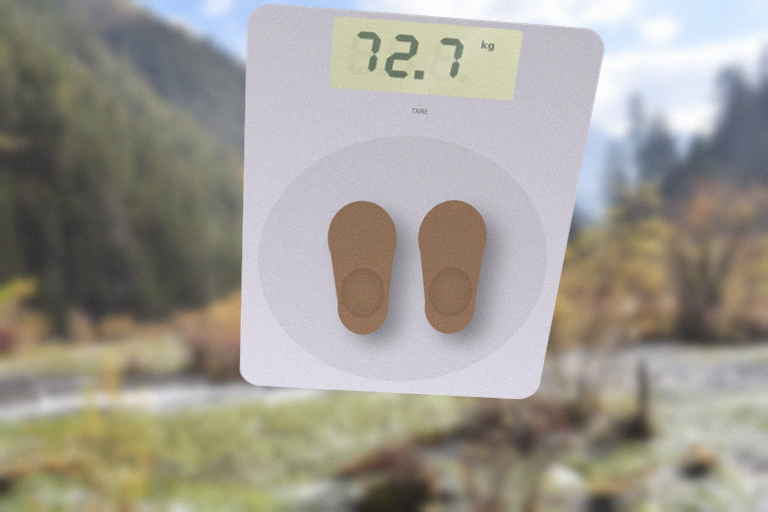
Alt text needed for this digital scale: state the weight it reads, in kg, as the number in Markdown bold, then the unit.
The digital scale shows **72.7** kg
